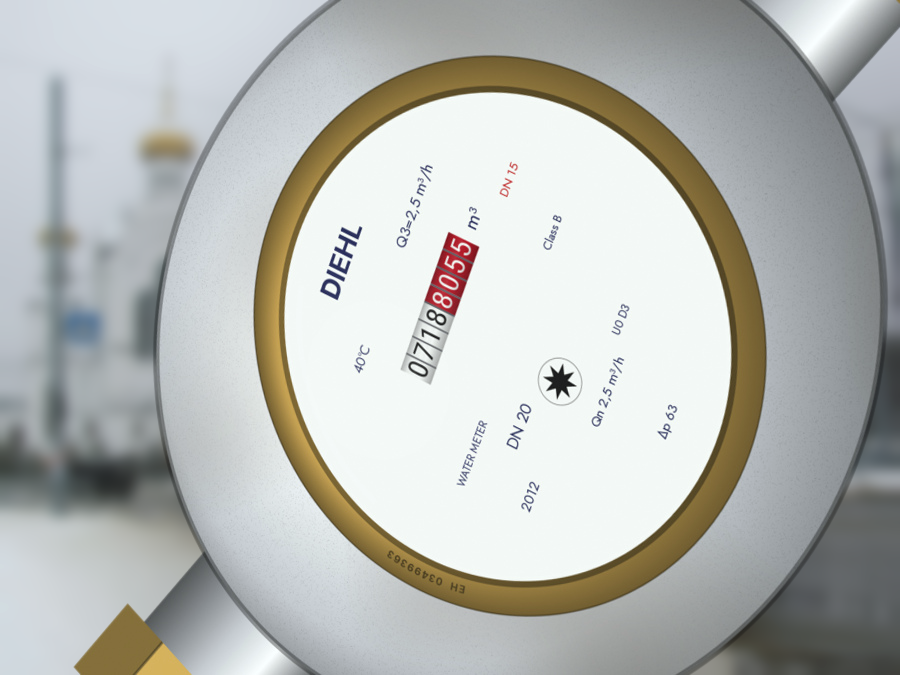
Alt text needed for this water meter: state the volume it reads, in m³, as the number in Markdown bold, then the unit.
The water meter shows **718.8055** m³
